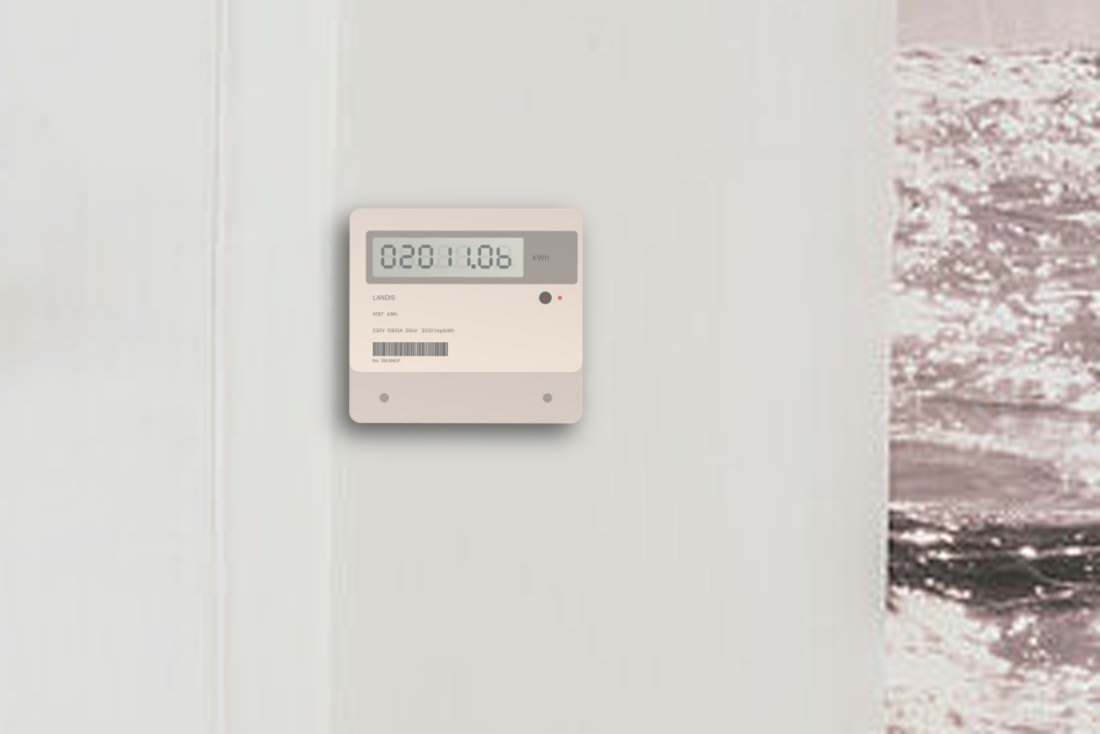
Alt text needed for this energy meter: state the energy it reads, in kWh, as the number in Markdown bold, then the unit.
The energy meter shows **2011.06** kWh
